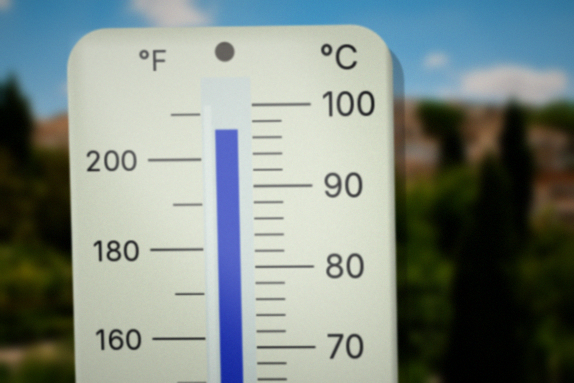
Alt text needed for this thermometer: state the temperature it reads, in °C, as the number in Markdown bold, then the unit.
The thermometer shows **97** °C
